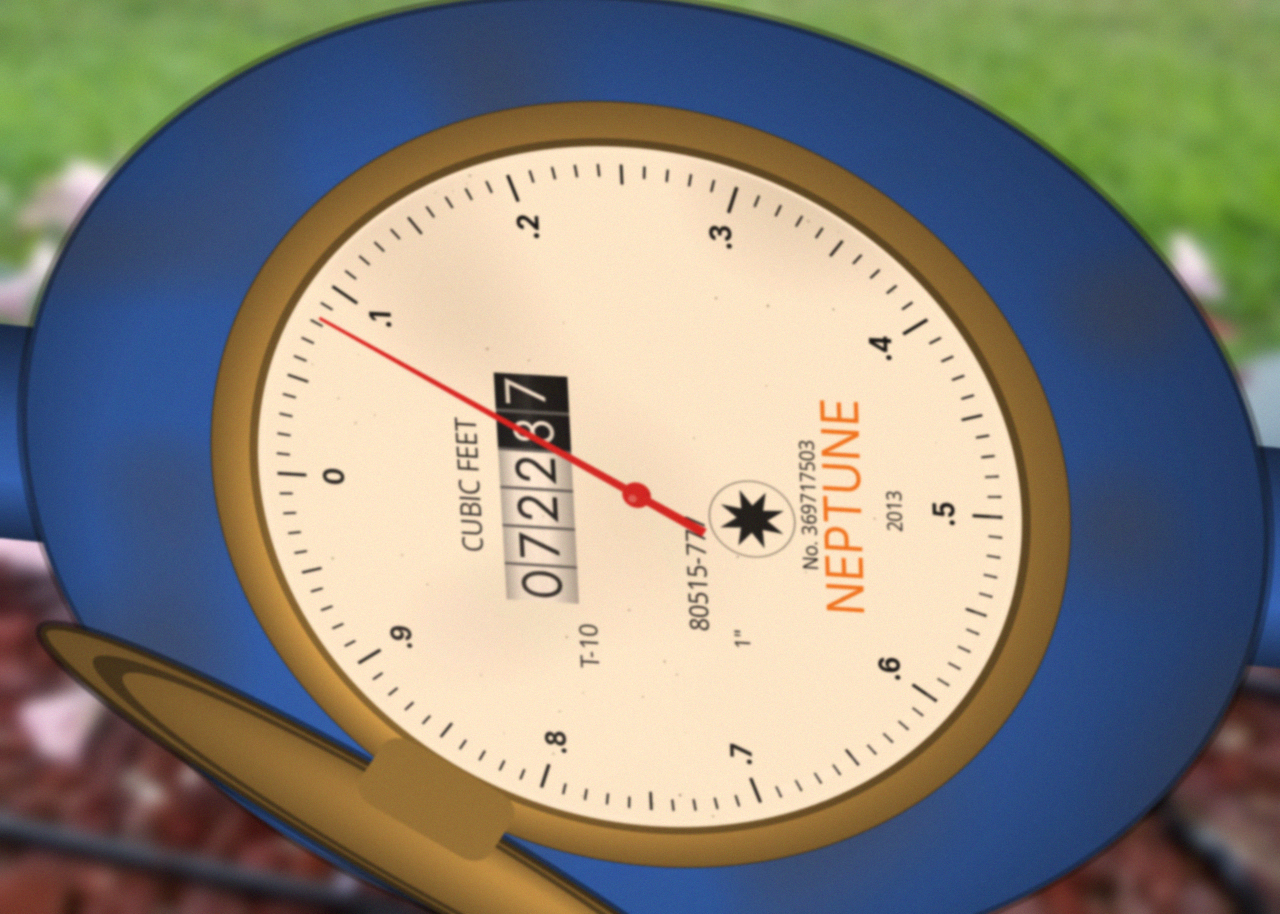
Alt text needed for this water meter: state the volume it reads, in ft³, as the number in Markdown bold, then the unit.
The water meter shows **72287.08** ft³
